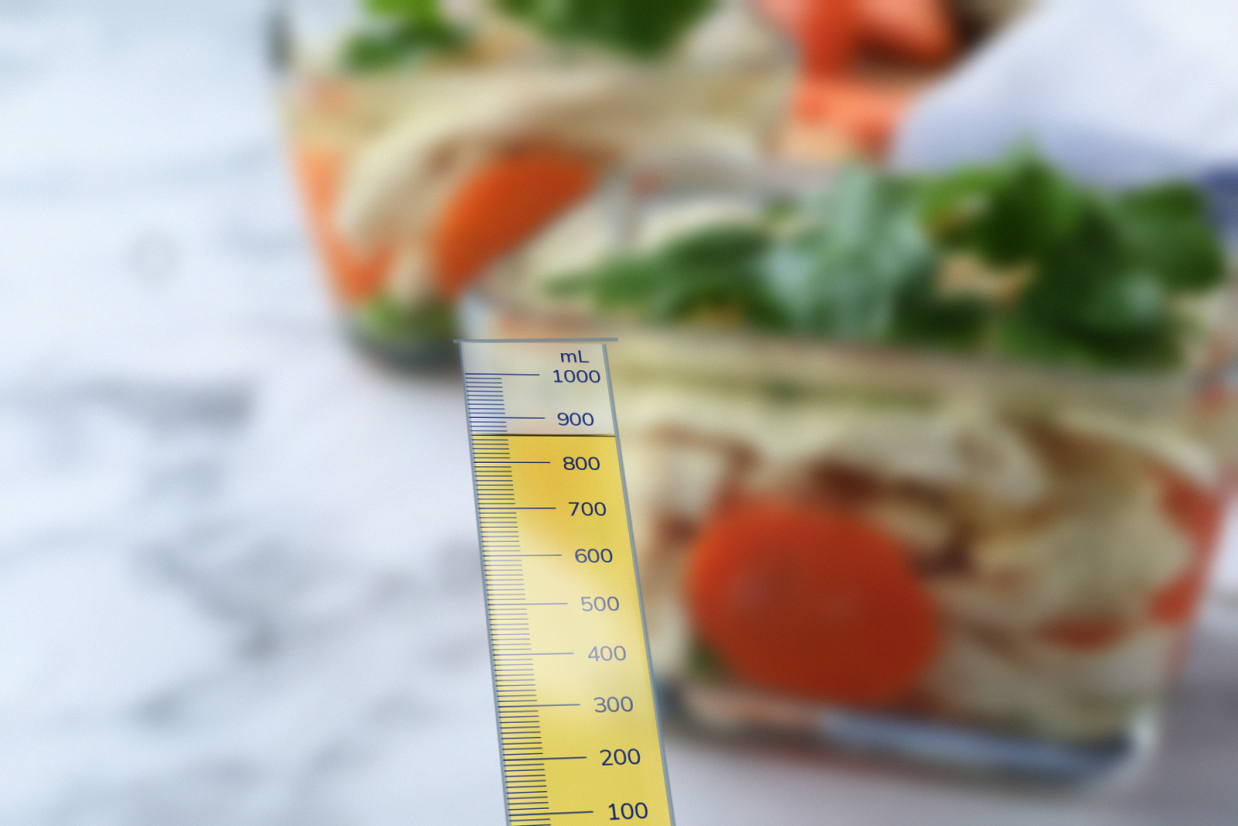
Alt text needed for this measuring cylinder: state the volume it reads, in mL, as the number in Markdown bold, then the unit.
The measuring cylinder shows **860** mL
